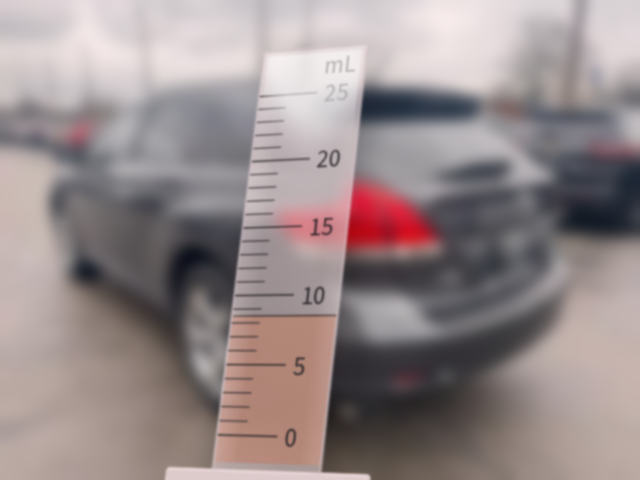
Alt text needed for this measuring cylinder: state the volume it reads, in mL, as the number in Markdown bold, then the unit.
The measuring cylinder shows **8.5** mL
